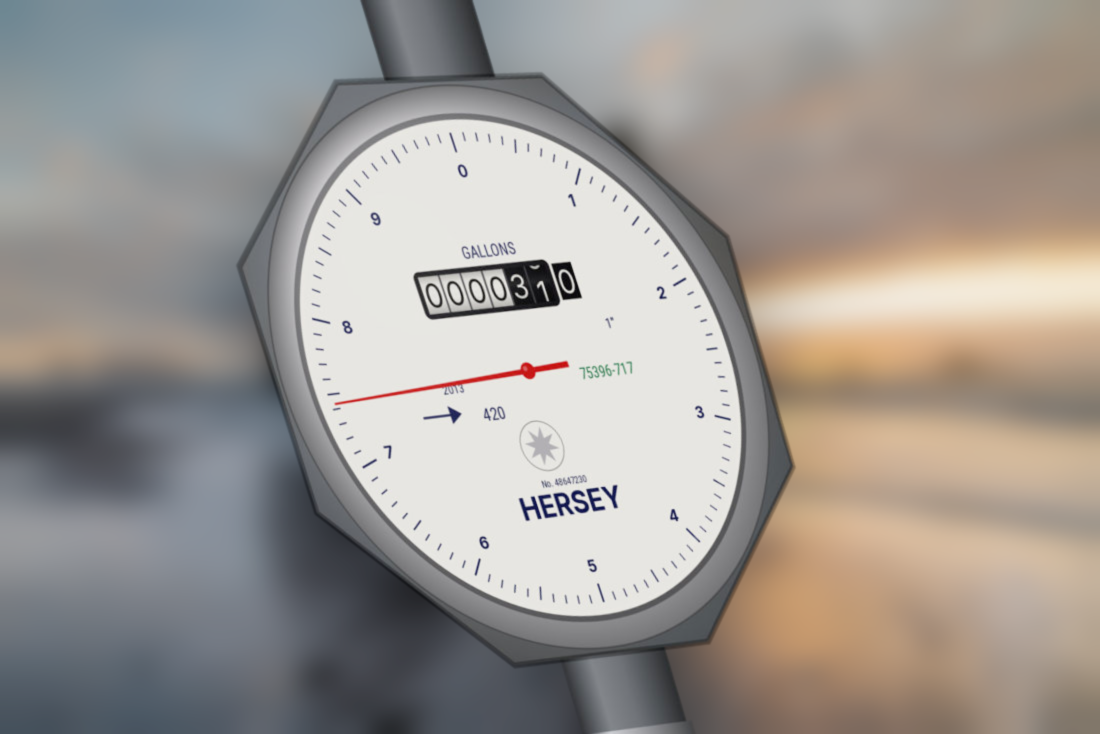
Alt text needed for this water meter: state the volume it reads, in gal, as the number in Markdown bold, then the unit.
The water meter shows **307.4** gal
